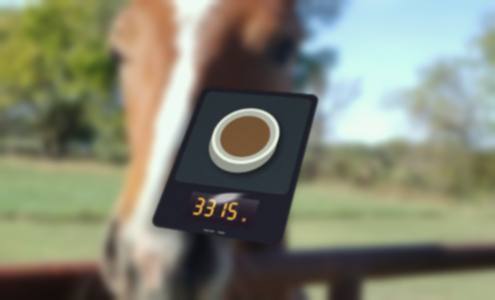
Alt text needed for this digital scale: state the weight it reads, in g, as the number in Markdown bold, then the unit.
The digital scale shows **3315** g
